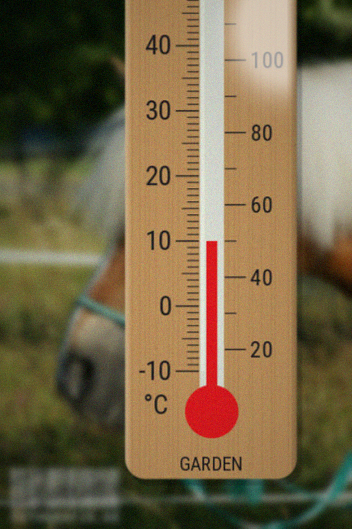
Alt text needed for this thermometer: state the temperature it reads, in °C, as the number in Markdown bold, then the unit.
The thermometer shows **10** °C
